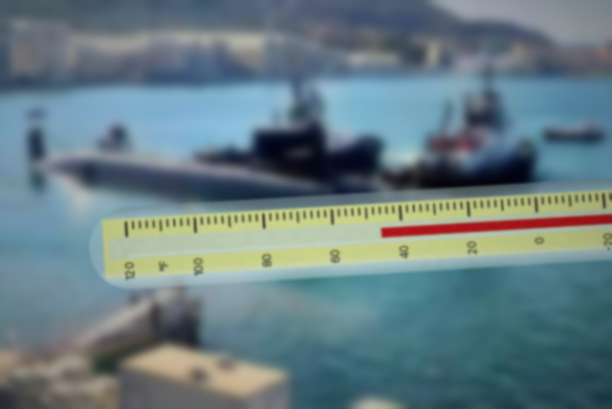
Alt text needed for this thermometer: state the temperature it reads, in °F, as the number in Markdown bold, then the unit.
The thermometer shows **46** °F
